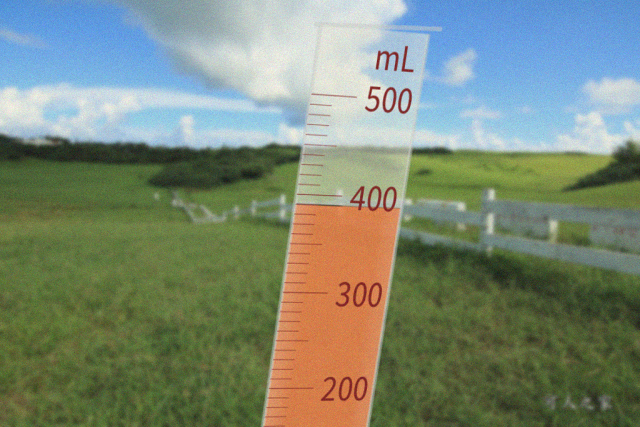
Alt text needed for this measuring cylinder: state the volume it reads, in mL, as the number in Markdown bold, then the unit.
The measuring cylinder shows **390** mL
